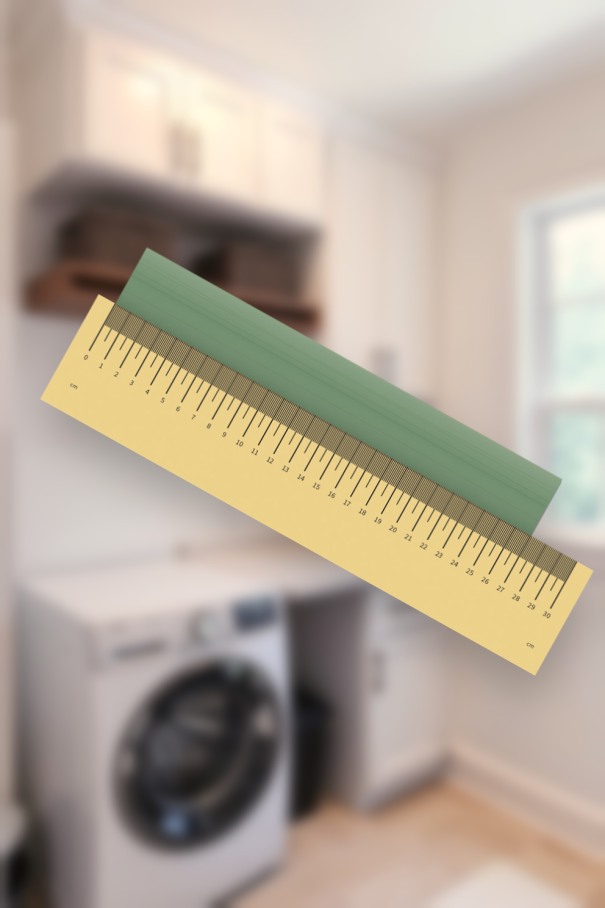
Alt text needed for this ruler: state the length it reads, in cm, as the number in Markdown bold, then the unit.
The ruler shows **27** cm
